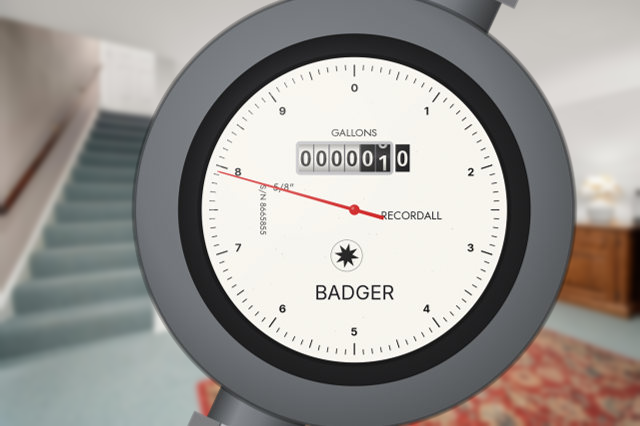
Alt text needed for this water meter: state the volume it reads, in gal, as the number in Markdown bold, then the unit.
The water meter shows **7.9** gal
